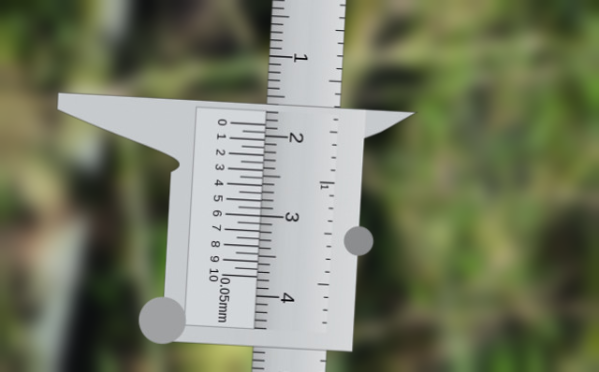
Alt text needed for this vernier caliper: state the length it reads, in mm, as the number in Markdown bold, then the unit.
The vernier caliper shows **18.6** mm
